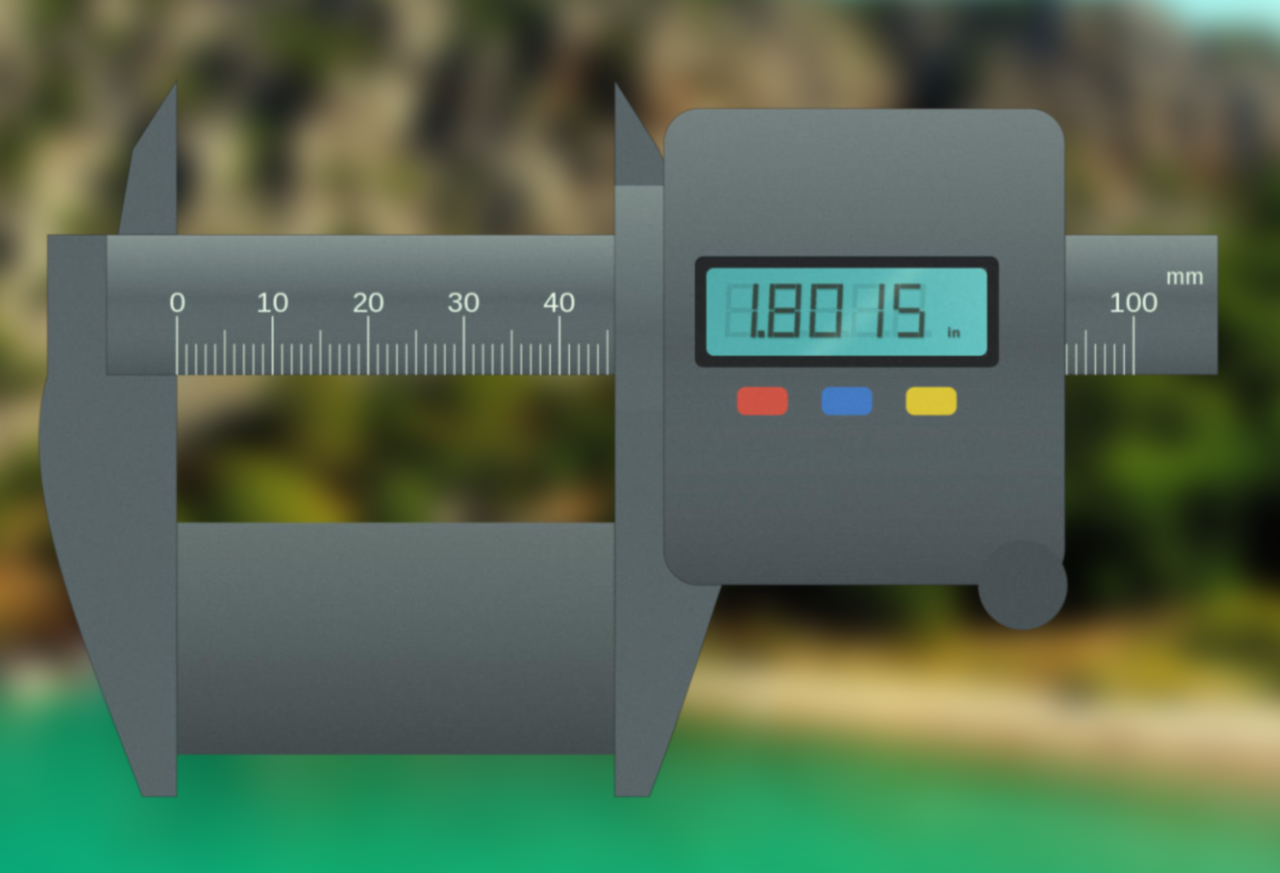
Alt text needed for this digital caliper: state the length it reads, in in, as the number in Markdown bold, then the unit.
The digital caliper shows **1.8015** in
